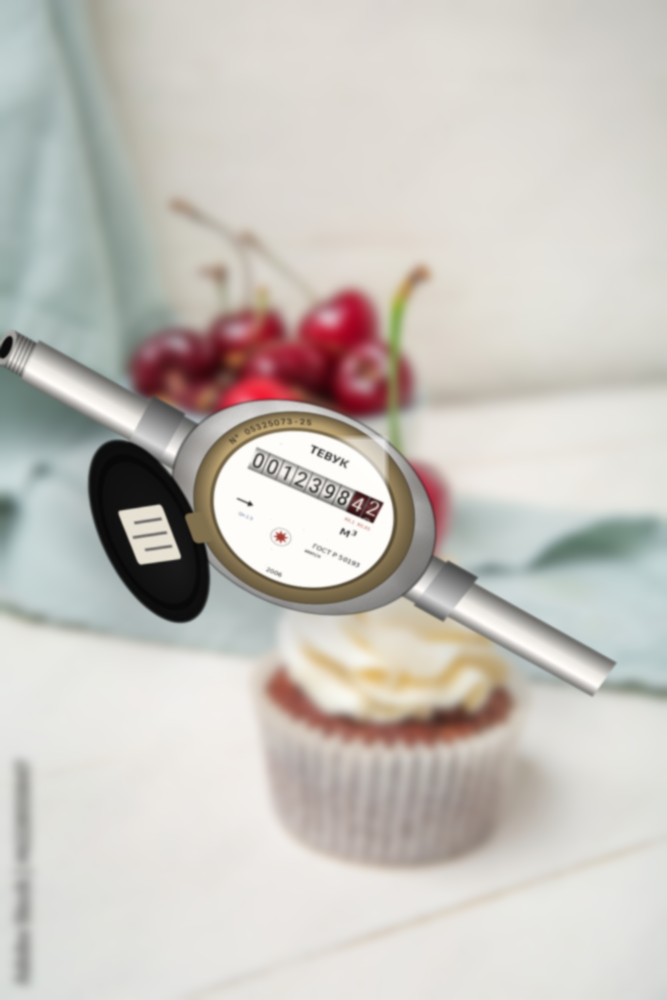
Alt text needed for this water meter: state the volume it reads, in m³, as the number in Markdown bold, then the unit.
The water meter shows **12398.42** m³
